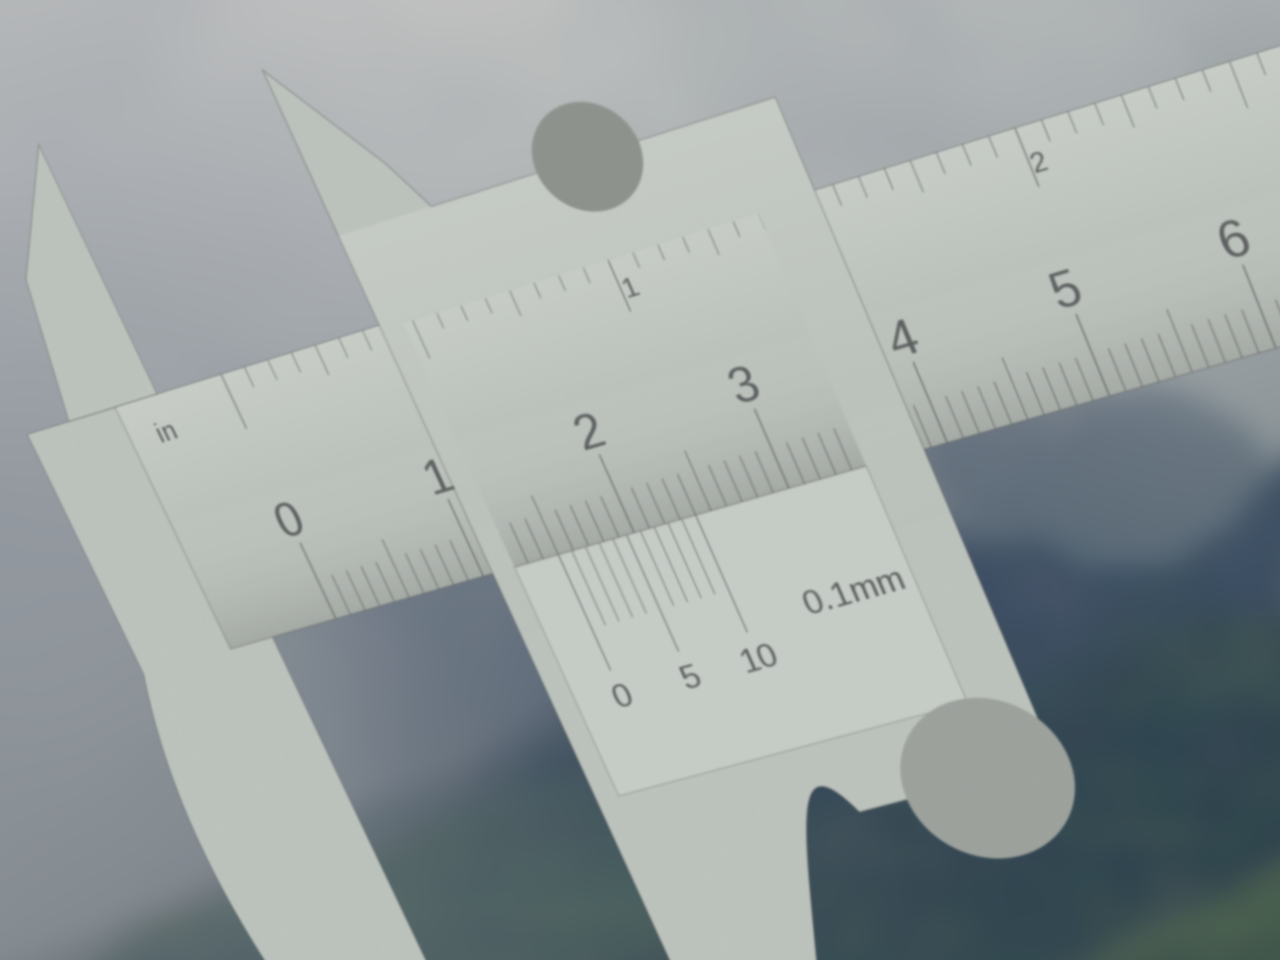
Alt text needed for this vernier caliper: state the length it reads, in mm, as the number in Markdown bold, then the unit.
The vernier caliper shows **15.0** mm
